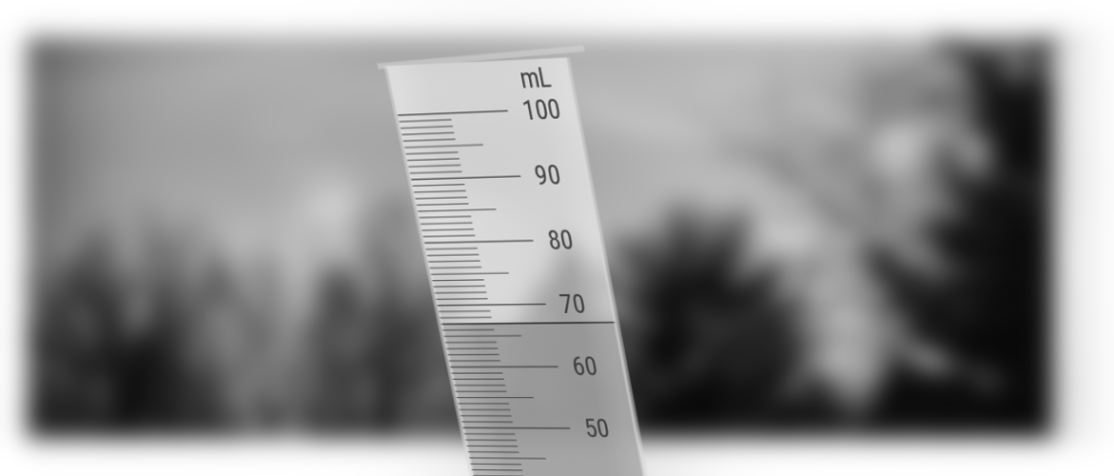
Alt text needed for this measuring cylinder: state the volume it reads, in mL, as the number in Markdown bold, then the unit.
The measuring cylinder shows **67** mL
